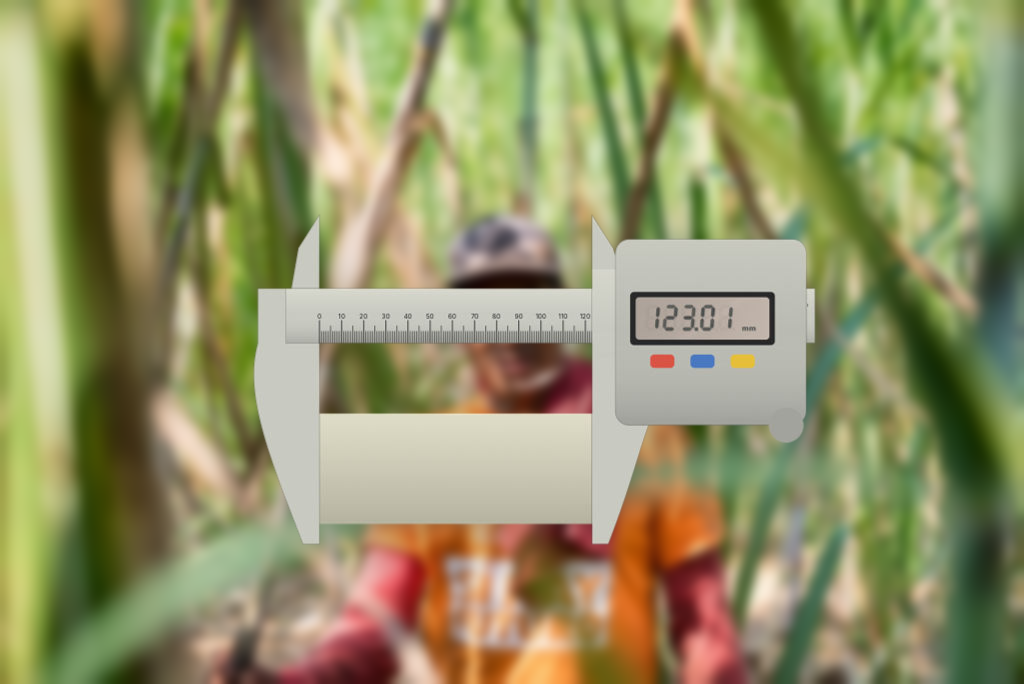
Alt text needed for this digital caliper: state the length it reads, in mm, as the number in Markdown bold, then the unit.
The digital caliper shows **123.01** mm
